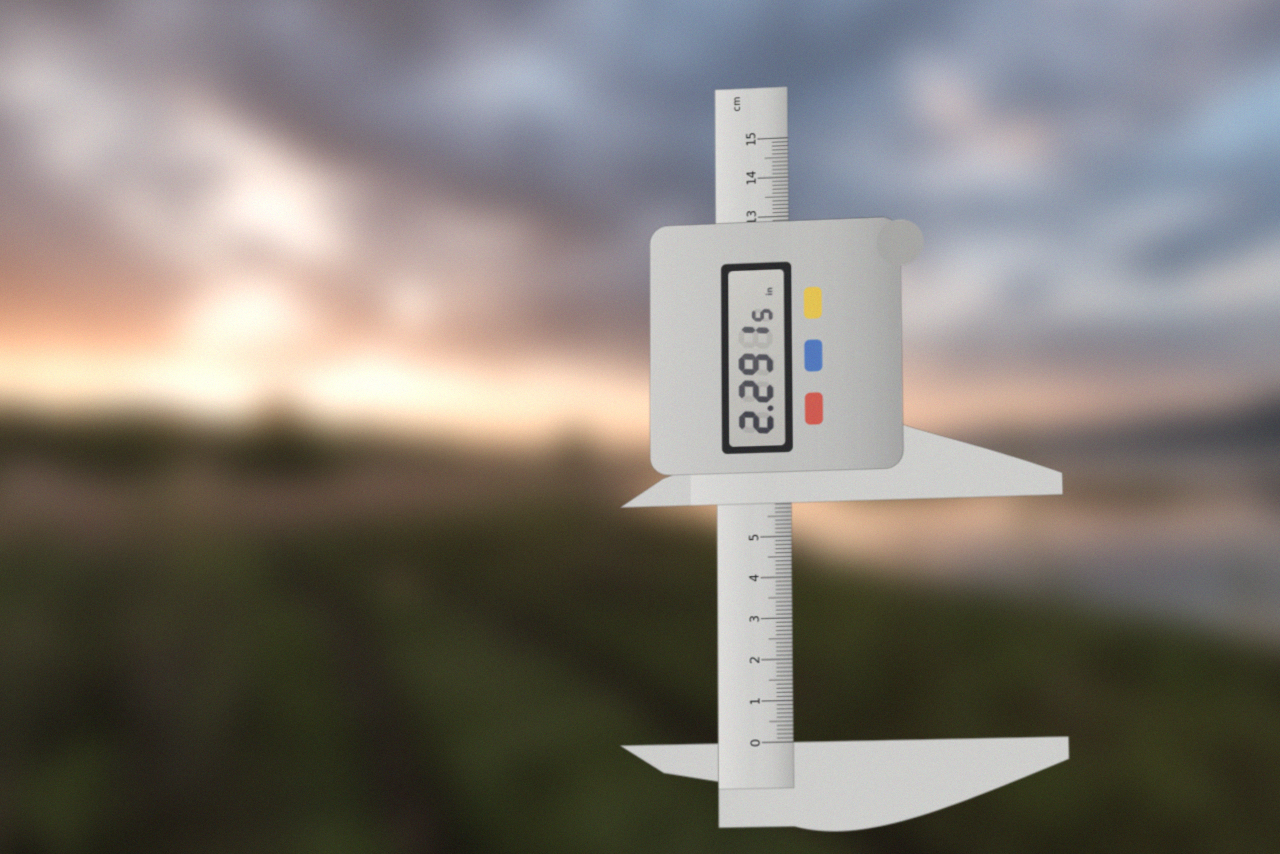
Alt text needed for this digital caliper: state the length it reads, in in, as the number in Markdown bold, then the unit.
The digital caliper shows **2.2915** in
